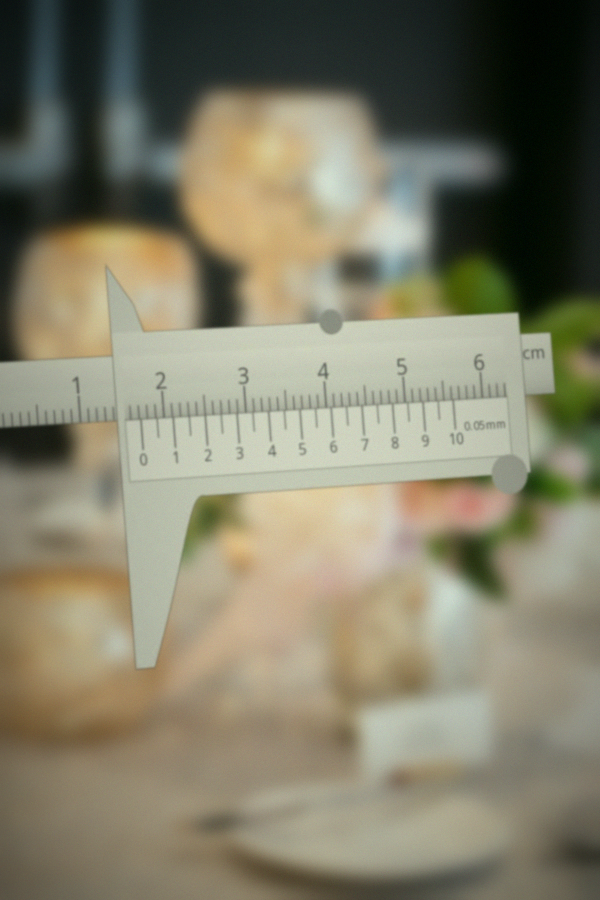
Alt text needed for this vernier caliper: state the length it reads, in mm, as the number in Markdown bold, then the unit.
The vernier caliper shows **17.2** mm
